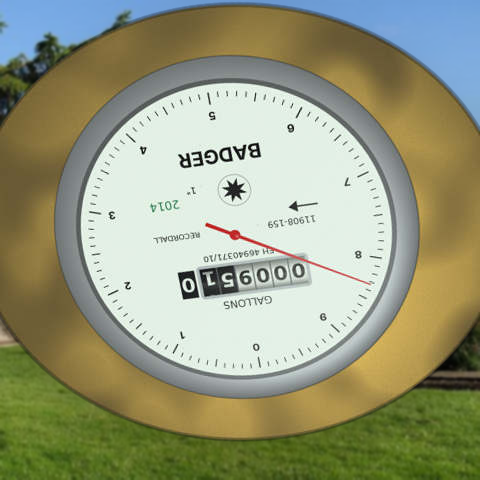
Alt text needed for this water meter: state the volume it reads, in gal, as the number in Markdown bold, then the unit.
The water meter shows **9508.3** gal
